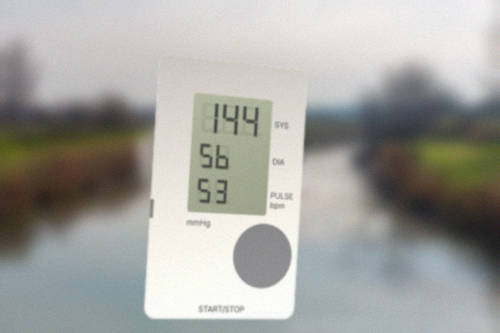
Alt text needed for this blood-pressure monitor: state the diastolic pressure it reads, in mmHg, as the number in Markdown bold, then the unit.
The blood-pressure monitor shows **56** mmHg
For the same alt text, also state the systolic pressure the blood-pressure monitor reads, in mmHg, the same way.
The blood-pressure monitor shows **144** mmHg
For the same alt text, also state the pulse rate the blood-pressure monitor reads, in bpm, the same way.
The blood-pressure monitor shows **53** bpm
